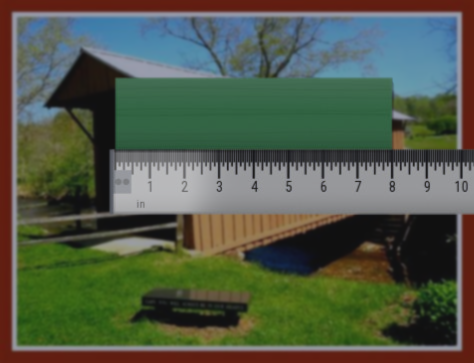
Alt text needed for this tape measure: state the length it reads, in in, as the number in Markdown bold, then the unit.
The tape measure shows **8** in
